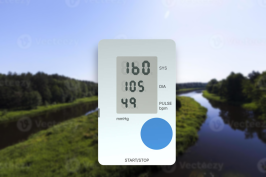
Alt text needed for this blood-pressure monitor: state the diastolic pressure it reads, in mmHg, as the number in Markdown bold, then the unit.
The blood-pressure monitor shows **105** mmHg
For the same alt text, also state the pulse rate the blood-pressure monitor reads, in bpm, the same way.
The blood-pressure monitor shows **49** bpm
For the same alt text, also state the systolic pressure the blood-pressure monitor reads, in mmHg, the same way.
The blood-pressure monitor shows **160** mmHg
